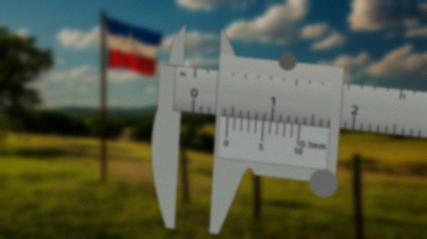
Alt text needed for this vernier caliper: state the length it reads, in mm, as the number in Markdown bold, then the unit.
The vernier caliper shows **4.4** mm
